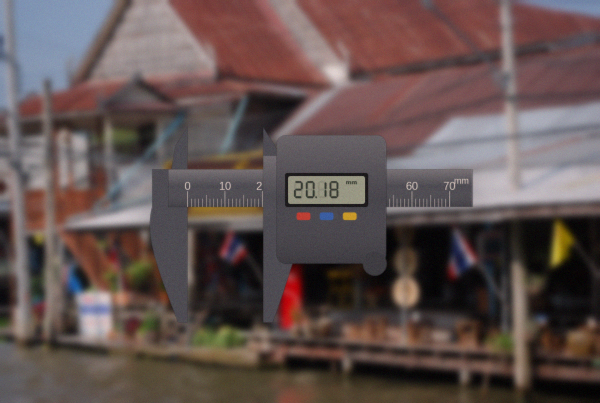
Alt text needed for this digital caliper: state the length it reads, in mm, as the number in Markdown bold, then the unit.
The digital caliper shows **20.18** mm
